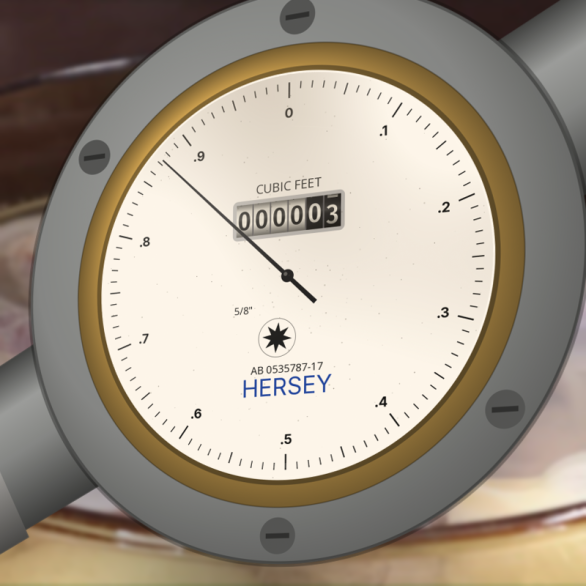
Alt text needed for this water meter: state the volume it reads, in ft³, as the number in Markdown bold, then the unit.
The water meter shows **2.87** ft³
